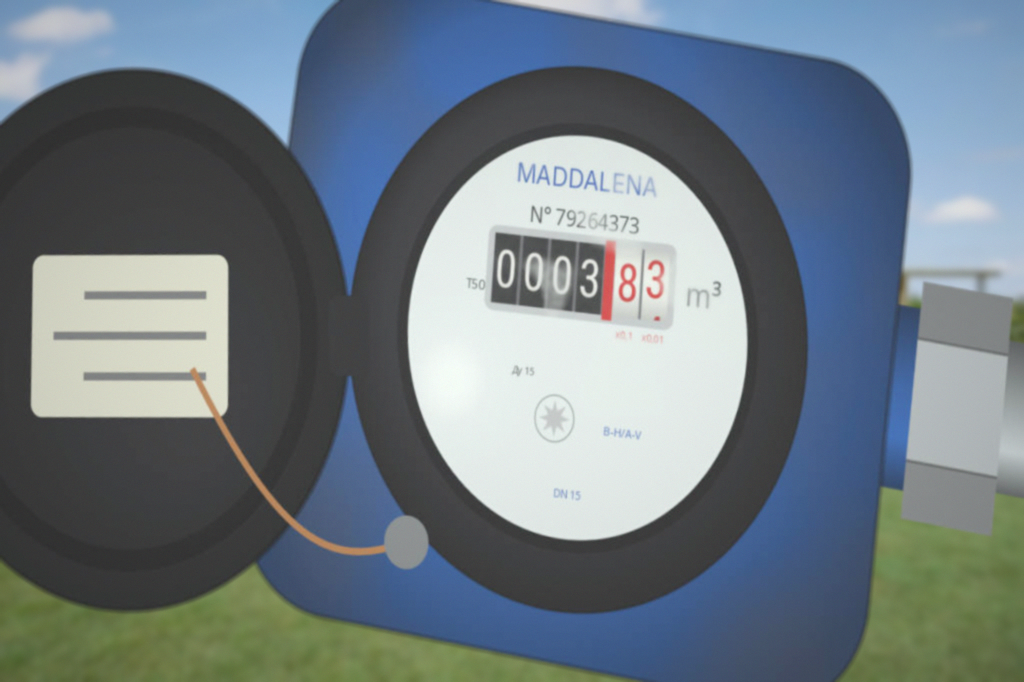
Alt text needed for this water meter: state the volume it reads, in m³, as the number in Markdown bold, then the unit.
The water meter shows **3.83** m³
